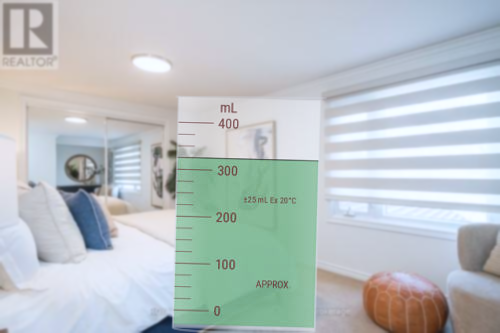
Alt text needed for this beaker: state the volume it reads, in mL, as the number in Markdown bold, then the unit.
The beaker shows **325** mL
